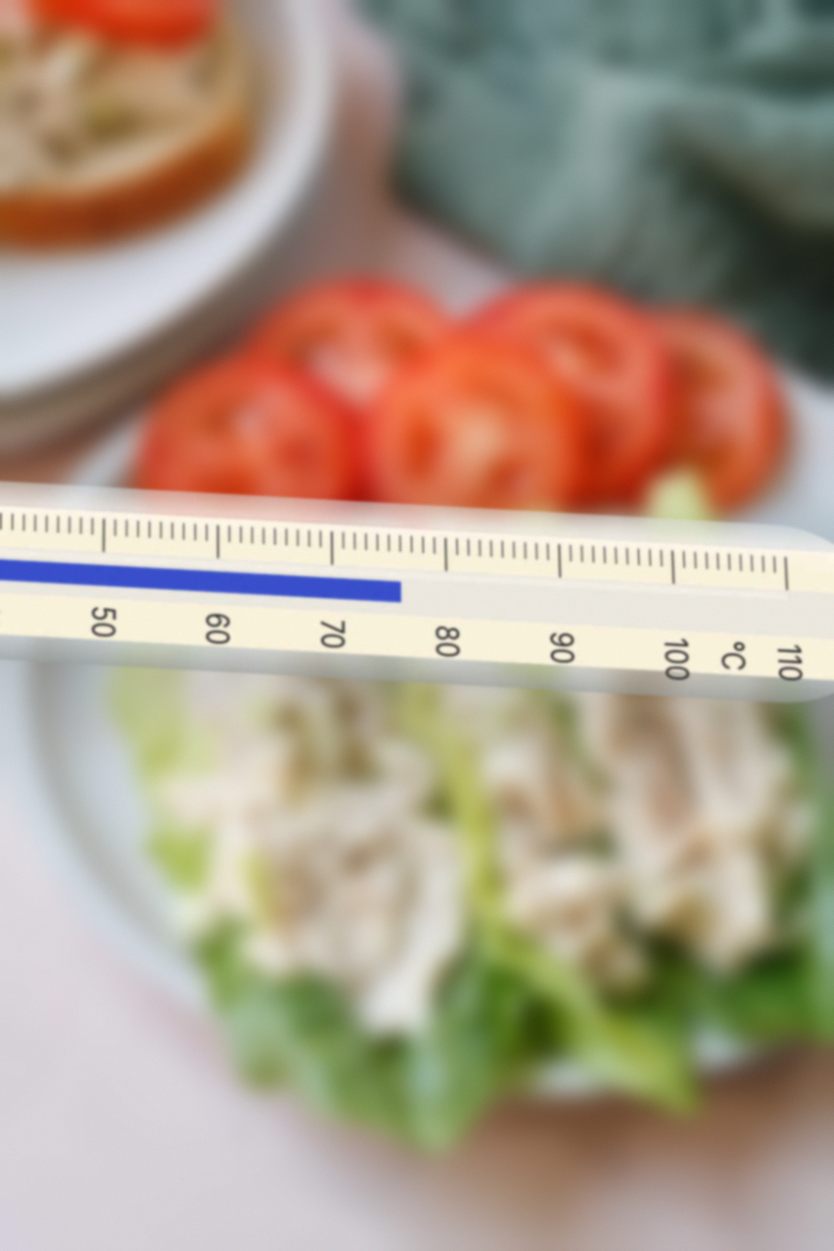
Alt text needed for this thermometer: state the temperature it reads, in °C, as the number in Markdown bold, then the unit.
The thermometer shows **76** °C
